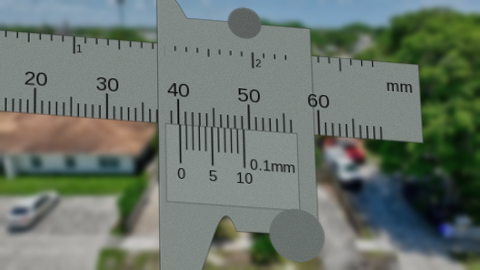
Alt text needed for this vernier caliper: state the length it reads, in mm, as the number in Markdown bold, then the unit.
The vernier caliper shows **40.2** mm
